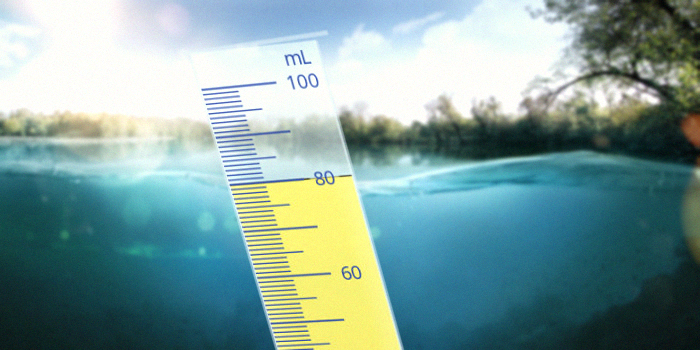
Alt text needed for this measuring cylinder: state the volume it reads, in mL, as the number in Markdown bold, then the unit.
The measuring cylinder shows **80** mL
